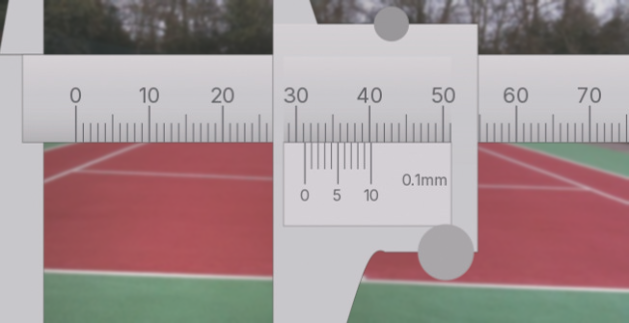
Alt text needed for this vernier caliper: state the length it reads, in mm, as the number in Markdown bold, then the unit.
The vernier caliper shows **31.2** mm
